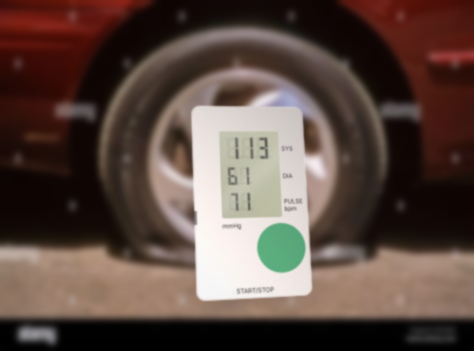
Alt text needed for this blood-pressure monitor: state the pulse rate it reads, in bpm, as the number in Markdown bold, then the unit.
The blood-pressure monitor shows **71** bpm
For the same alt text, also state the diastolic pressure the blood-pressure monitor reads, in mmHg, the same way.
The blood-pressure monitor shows **61** mmHg
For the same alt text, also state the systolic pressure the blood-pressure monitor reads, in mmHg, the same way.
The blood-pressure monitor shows **113** mmHg
